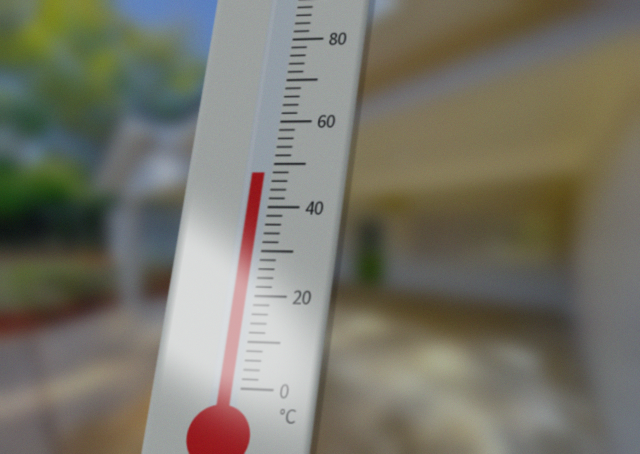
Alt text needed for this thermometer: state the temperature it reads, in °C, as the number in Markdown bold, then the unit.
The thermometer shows **48** °C
